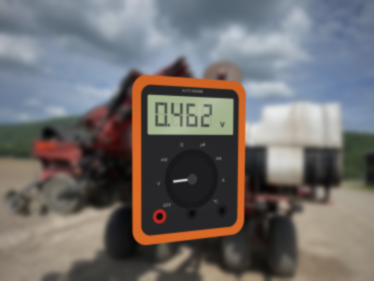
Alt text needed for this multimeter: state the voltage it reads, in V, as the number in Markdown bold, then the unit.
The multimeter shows **0.462** V
